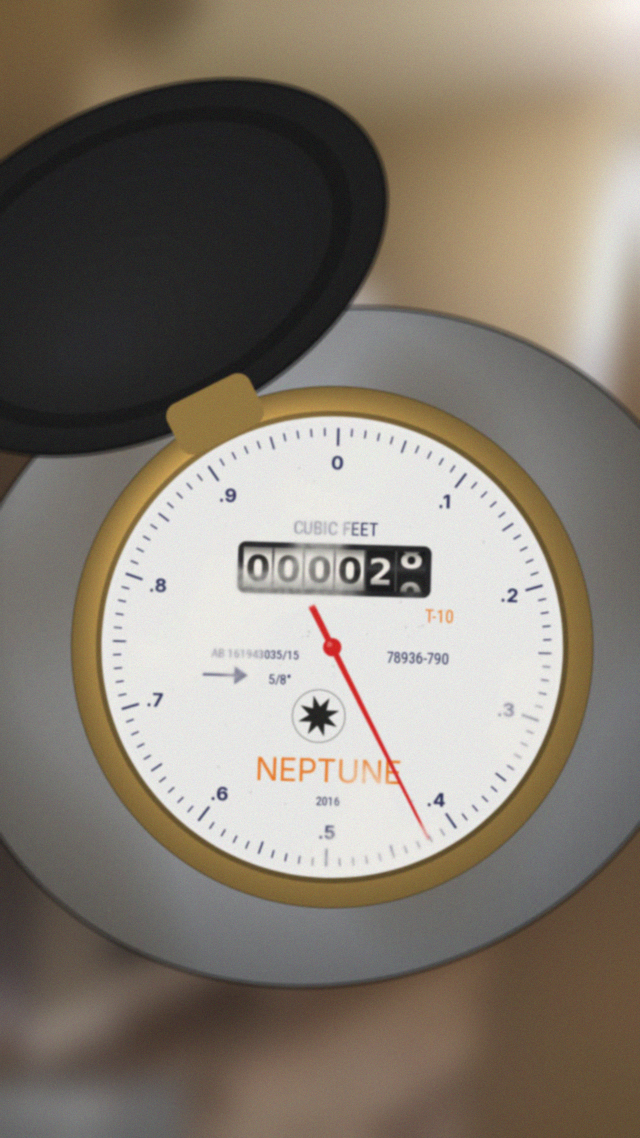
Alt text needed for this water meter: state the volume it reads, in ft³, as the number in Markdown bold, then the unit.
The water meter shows **28.42** ft³
